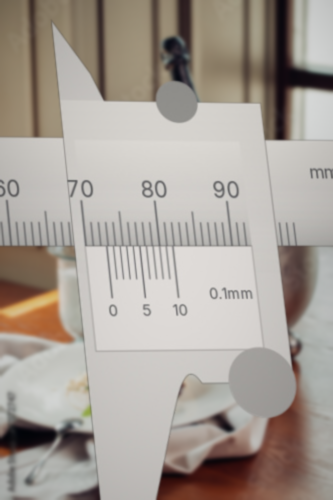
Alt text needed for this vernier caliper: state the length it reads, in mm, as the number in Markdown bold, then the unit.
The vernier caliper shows **72.8** mm
